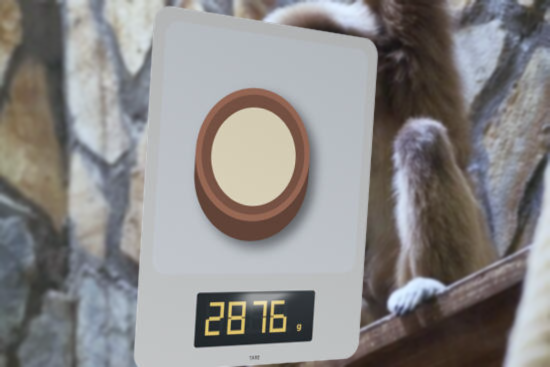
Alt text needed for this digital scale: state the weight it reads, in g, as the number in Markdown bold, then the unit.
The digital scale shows **2876** g
